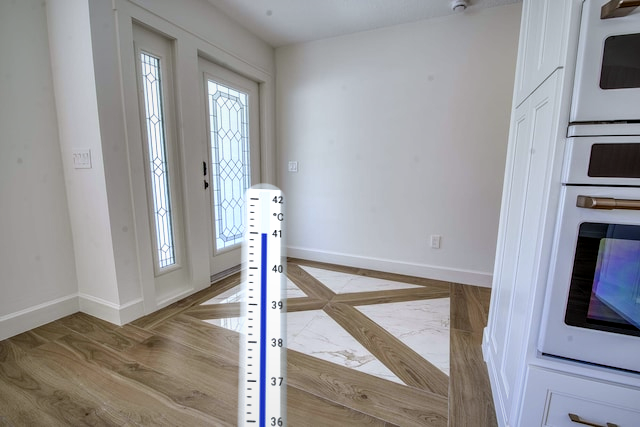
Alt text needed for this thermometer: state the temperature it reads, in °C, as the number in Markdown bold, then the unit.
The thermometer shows **41** °C
